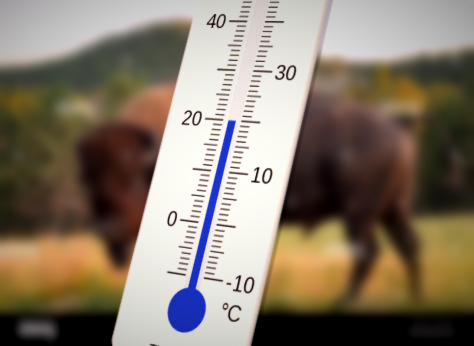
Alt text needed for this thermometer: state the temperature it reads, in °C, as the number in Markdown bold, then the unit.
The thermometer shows **20** °C
